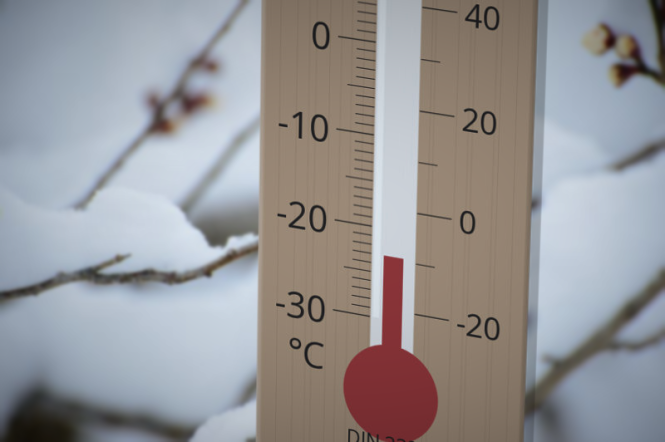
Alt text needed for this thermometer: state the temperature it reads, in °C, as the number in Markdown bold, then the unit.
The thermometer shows **-23** °C
